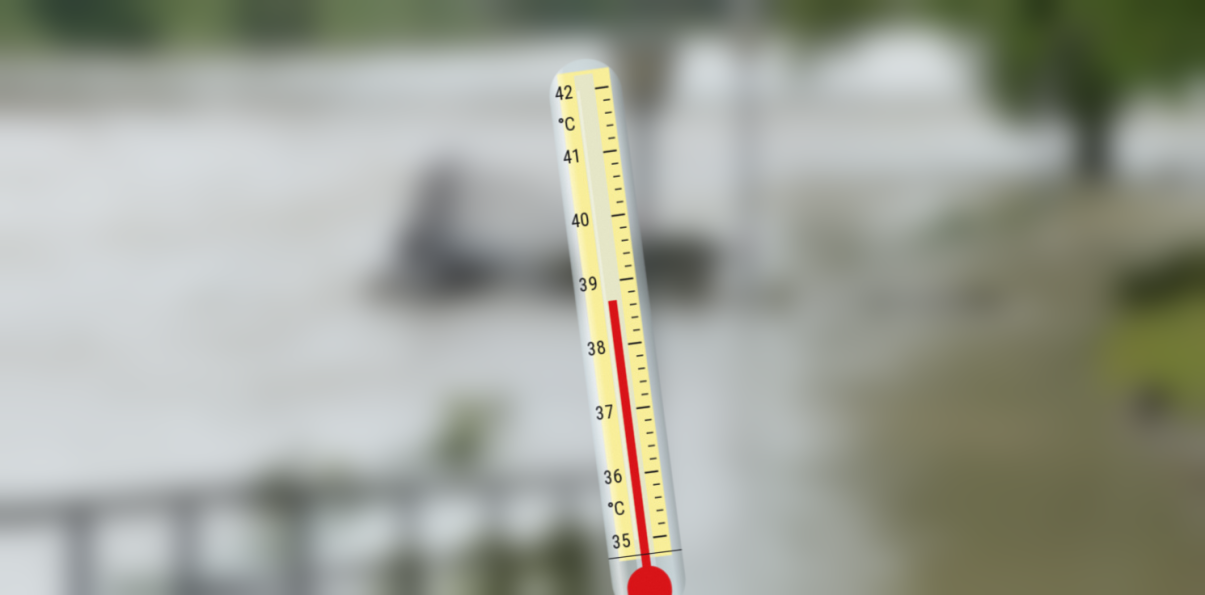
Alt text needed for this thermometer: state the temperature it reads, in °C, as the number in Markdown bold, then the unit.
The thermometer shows **38.7** °C
